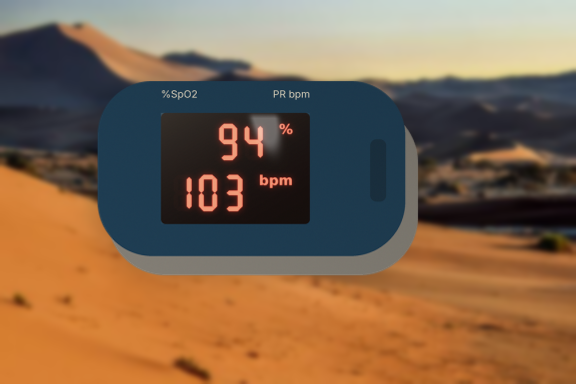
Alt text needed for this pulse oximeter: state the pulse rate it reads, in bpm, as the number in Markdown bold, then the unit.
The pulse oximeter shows **103** bpm
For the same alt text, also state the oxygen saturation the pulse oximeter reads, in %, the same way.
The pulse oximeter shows **94** %
